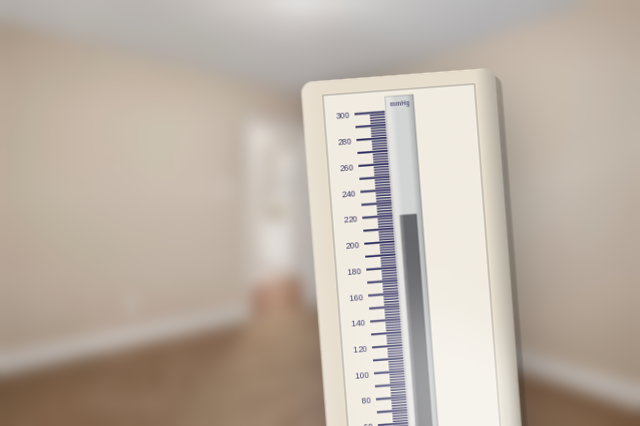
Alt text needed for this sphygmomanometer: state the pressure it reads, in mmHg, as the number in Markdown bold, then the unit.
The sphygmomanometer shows **220** mmHg
